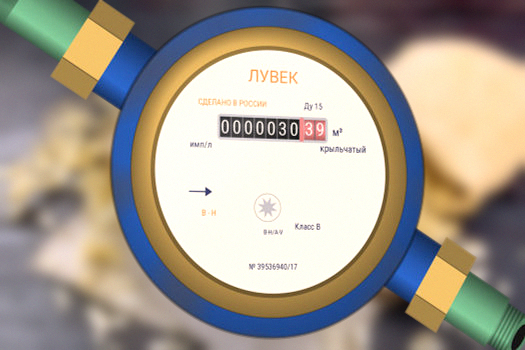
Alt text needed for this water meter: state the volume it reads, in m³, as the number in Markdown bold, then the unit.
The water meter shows **30.39** m³
